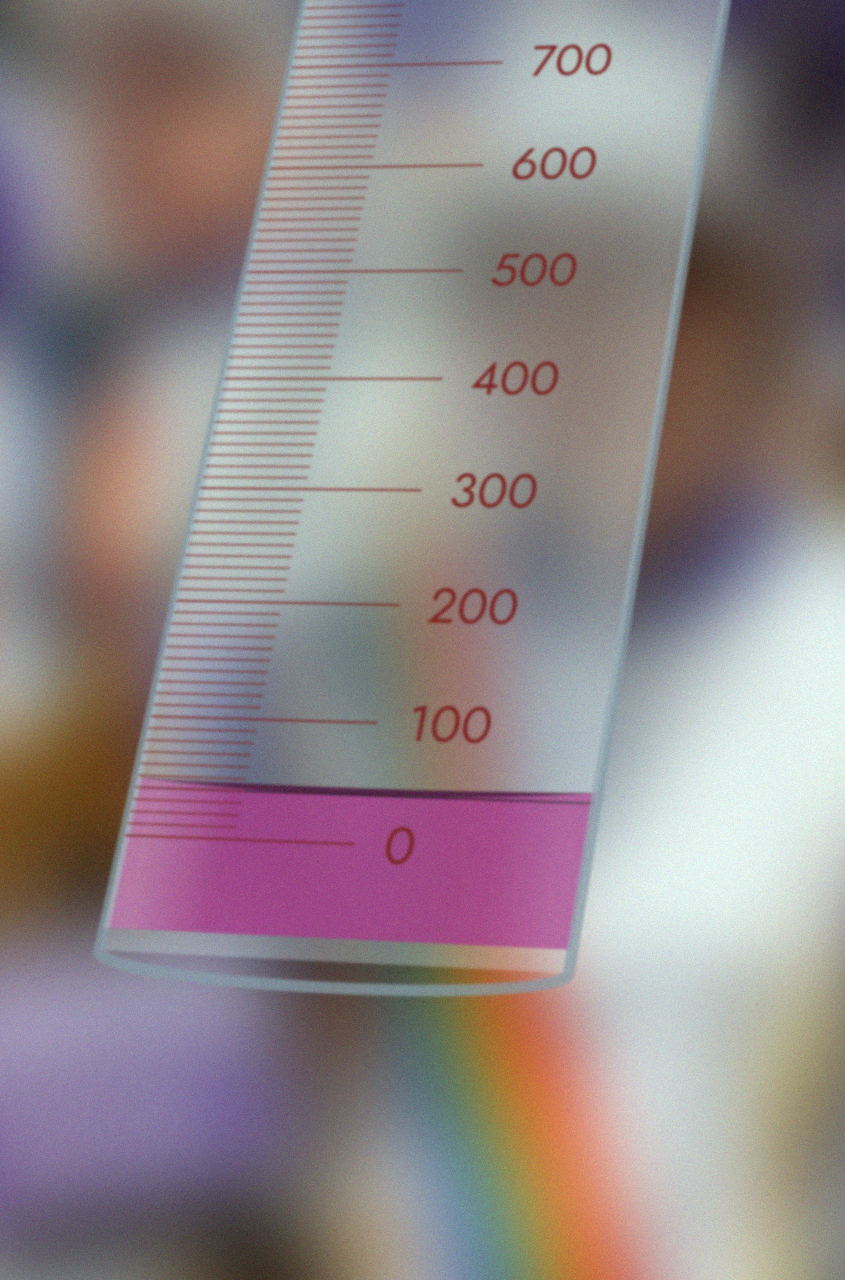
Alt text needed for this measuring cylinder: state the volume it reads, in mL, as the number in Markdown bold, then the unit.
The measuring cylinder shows **40** mL
